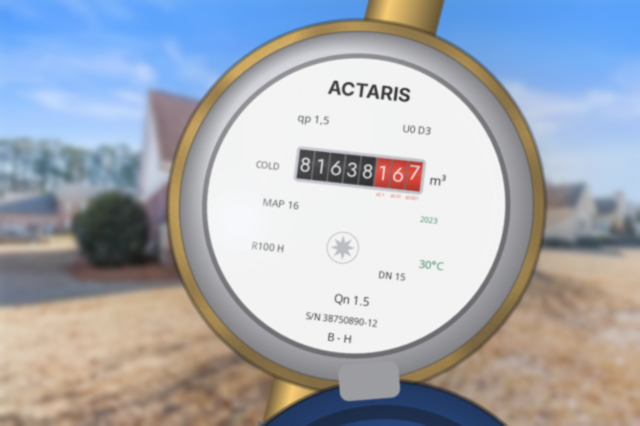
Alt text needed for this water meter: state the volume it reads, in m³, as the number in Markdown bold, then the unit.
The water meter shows **81638.167** m³
